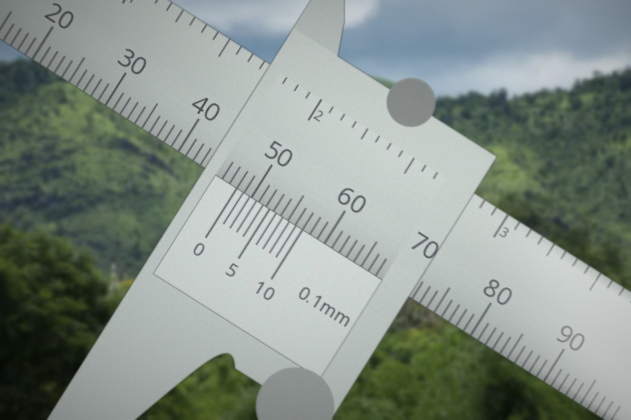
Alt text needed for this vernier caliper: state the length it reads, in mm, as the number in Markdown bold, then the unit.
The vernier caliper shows **48.0** mm
